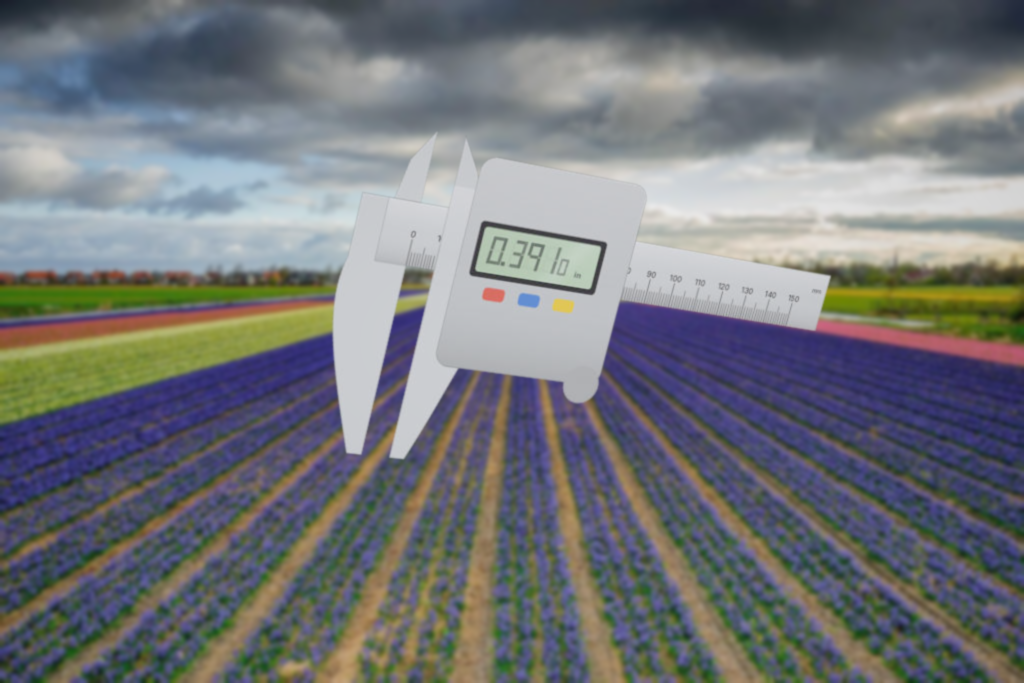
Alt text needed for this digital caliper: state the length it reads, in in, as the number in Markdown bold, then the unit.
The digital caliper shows **0.3910** in
